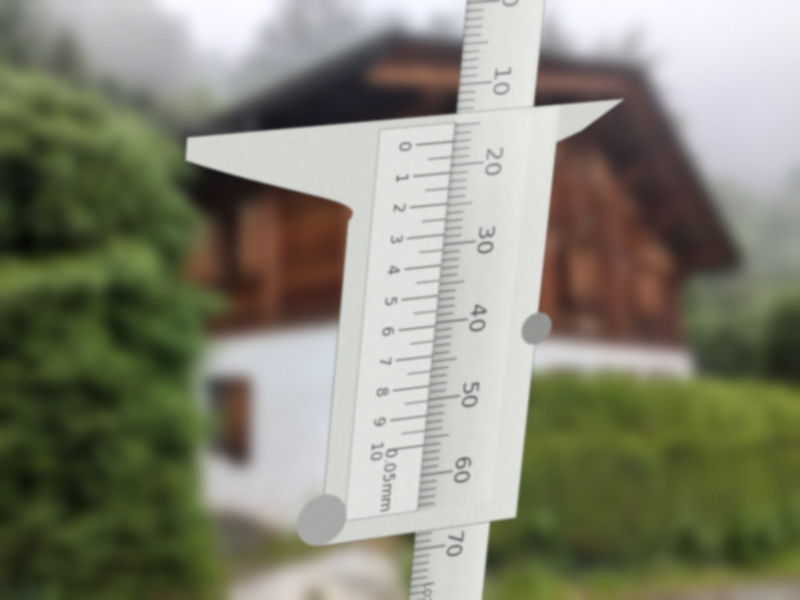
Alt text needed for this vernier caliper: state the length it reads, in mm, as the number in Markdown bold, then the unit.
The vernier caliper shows **17.0** mm
